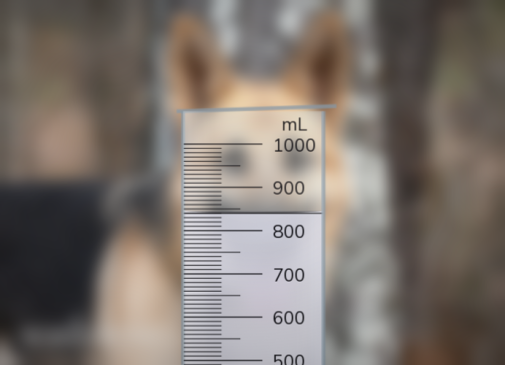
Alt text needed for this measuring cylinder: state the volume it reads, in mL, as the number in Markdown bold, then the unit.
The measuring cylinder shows **840** mL
